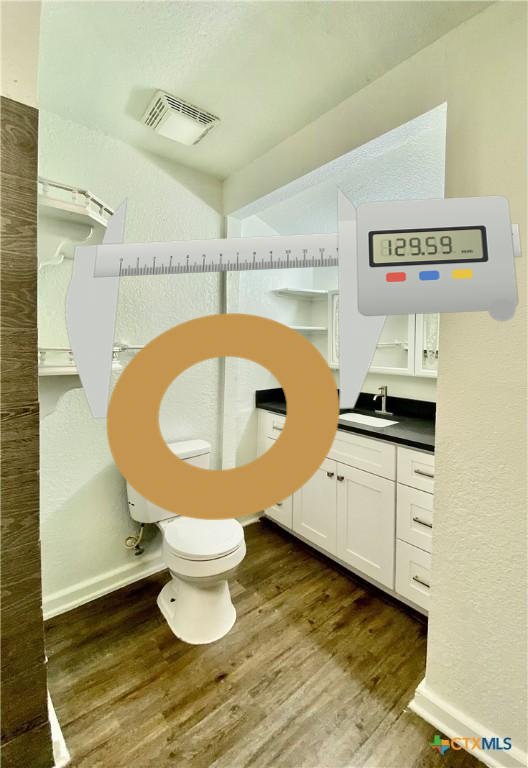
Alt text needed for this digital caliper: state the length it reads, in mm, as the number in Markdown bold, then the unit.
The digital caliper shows **129.59** mm
